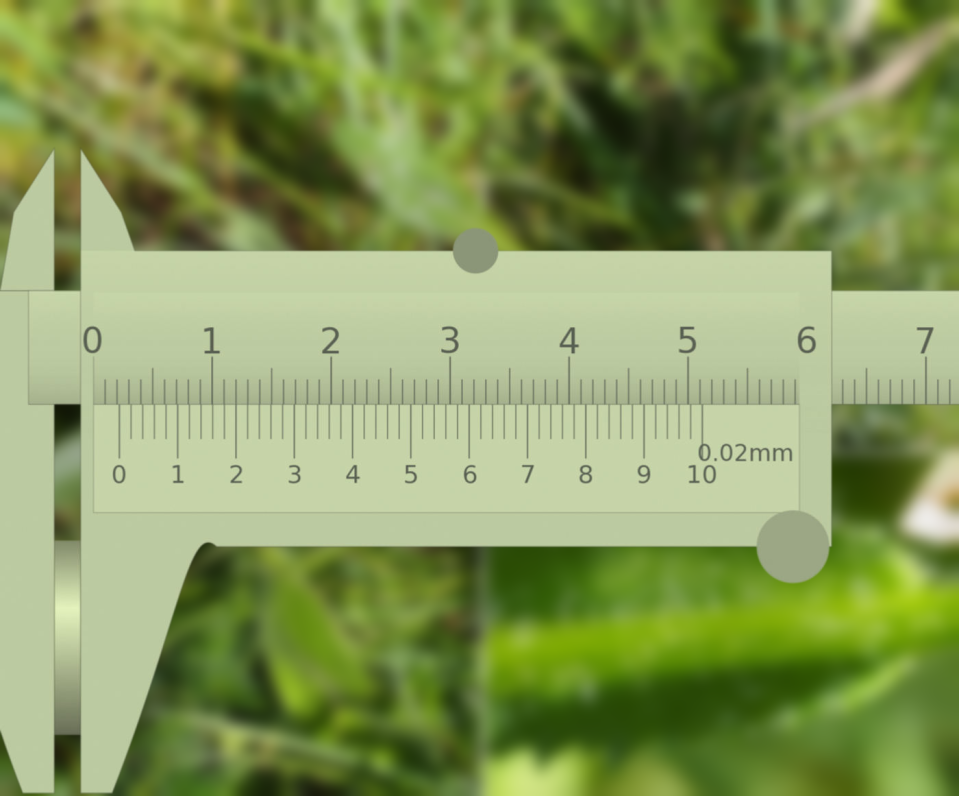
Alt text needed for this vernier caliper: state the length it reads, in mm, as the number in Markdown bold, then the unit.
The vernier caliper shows **2.2** mm
